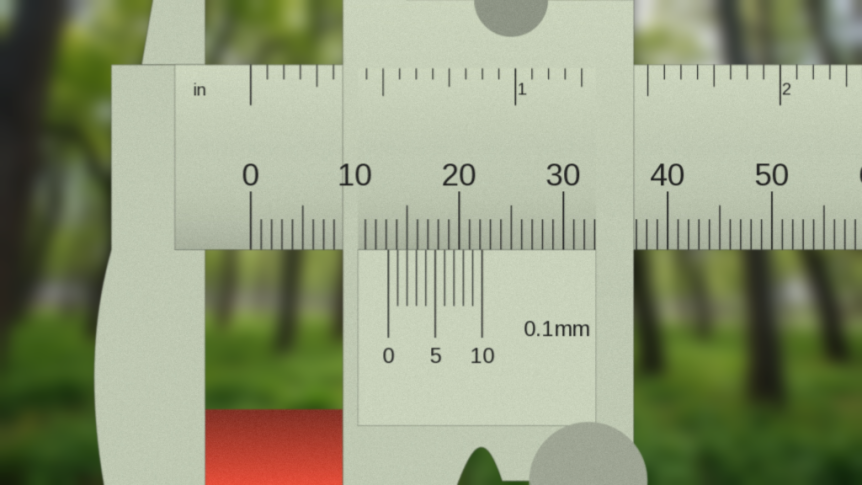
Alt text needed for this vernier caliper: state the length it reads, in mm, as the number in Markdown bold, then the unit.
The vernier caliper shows **13.2** mm
